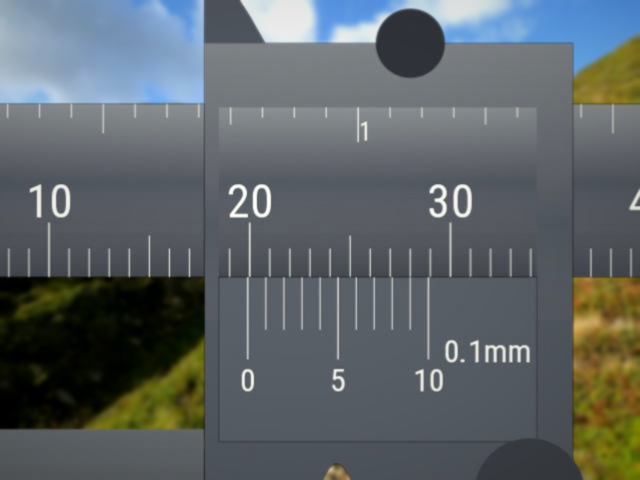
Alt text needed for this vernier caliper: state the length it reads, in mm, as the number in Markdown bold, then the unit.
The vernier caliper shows **19.9** mm
